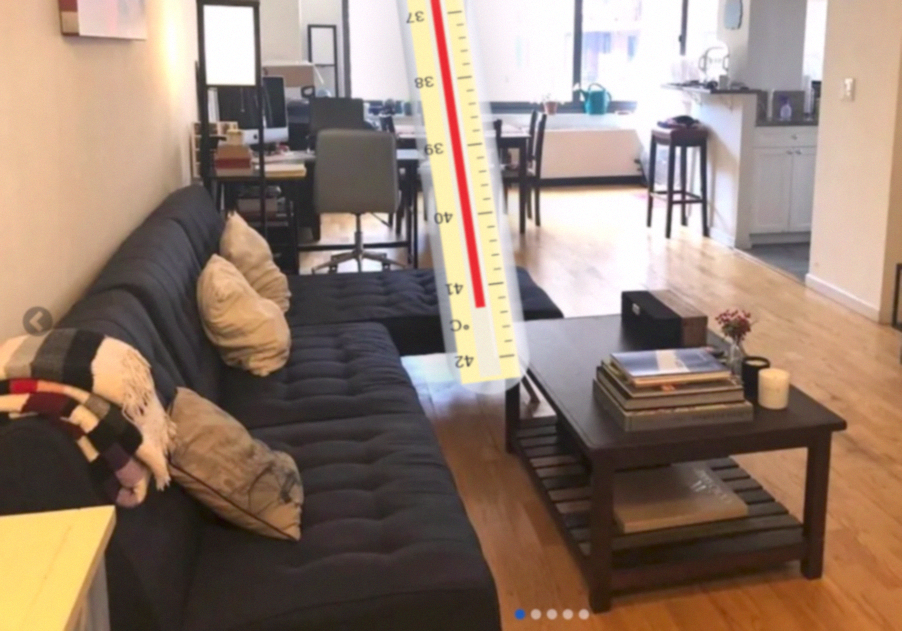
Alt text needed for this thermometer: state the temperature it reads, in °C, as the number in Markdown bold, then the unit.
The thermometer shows **41.3** °C
